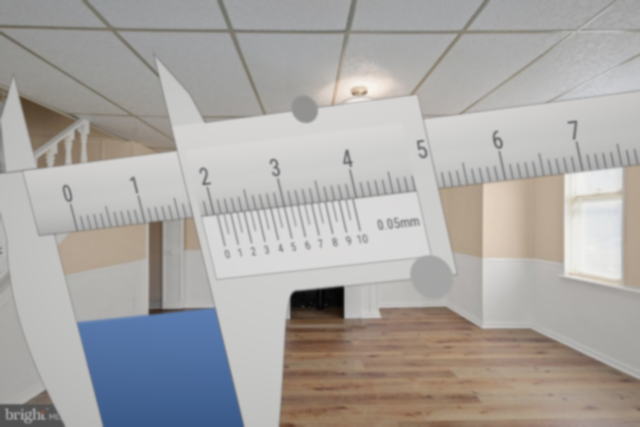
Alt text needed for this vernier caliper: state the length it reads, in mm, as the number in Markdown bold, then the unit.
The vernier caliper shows **20.5** mm
